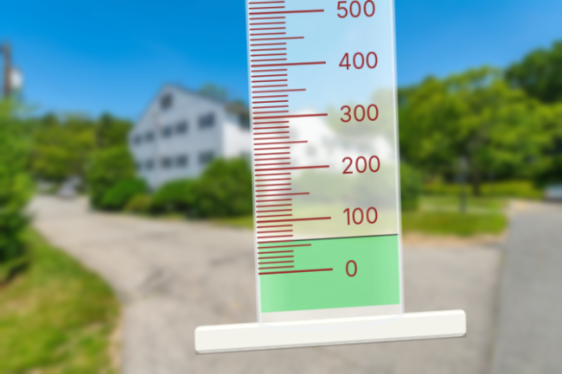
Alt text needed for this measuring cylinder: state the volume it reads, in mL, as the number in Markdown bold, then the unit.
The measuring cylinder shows **60** mL
